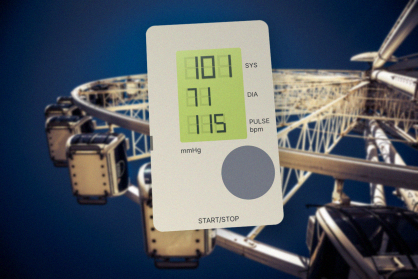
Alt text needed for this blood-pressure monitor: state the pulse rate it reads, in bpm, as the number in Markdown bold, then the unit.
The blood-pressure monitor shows **115** bpm
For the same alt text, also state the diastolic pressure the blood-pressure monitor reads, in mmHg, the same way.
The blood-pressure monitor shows **71** mmHg
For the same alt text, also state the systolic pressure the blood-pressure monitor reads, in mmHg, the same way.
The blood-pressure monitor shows **101** mmHg
